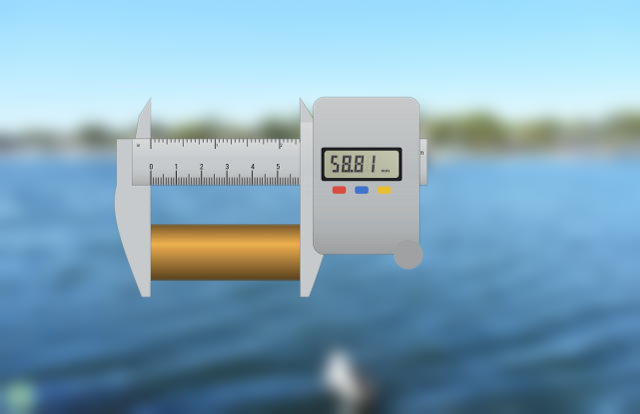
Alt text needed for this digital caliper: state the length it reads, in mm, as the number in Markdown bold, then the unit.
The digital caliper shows **58.81** mm
